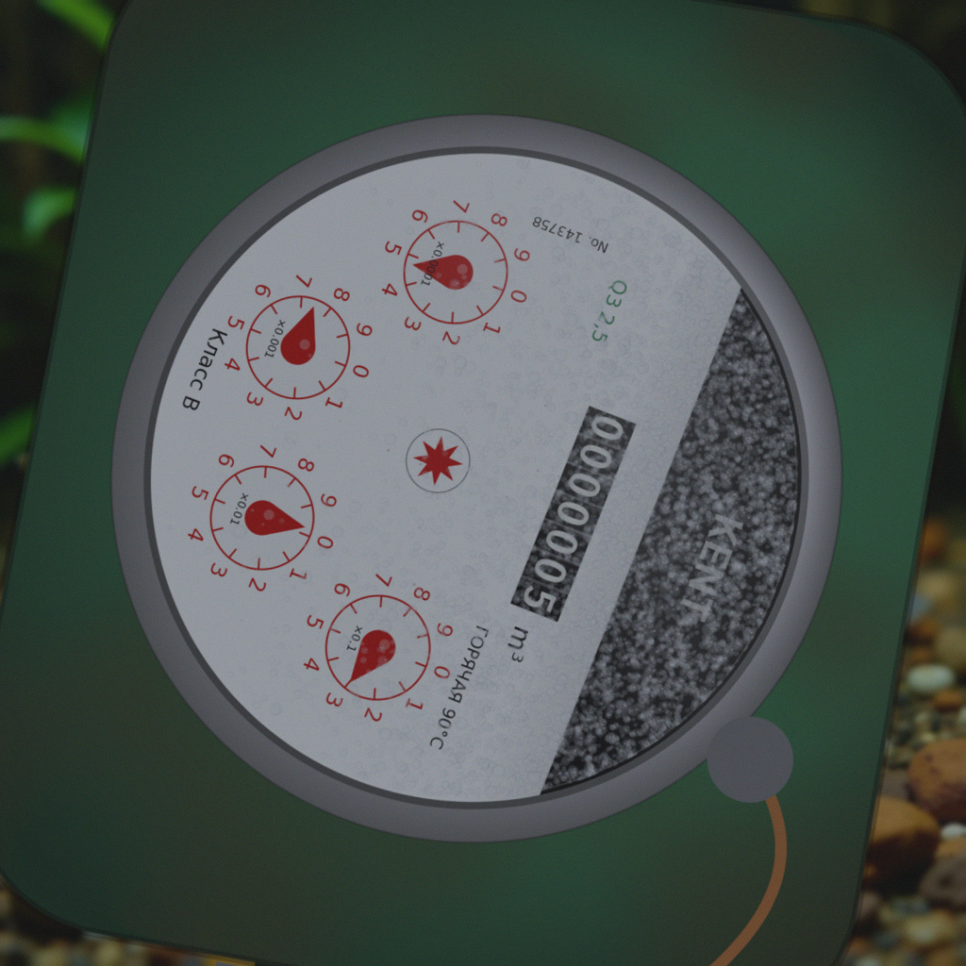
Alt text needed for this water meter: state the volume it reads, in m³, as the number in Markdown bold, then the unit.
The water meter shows **5.2974** m³
